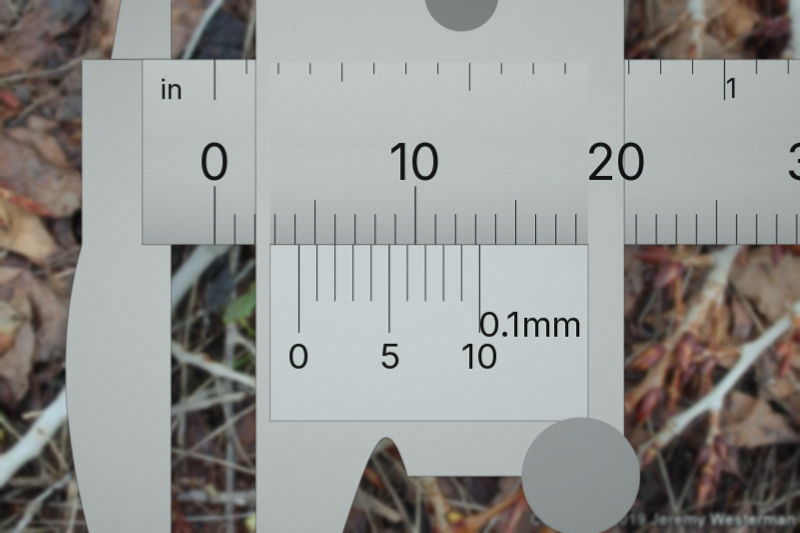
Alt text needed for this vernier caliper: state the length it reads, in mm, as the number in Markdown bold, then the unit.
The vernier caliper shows **4.2** mm
